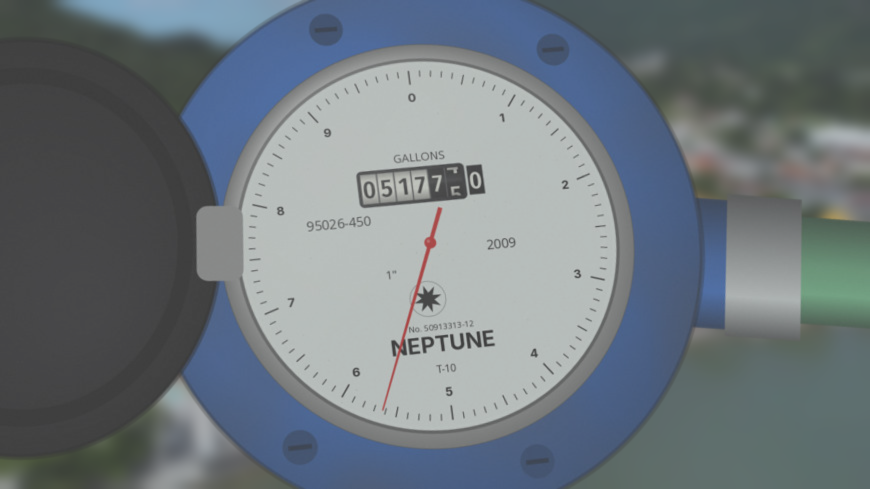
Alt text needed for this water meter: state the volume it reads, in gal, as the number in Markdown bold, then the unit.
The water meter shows **517745.6** gal
